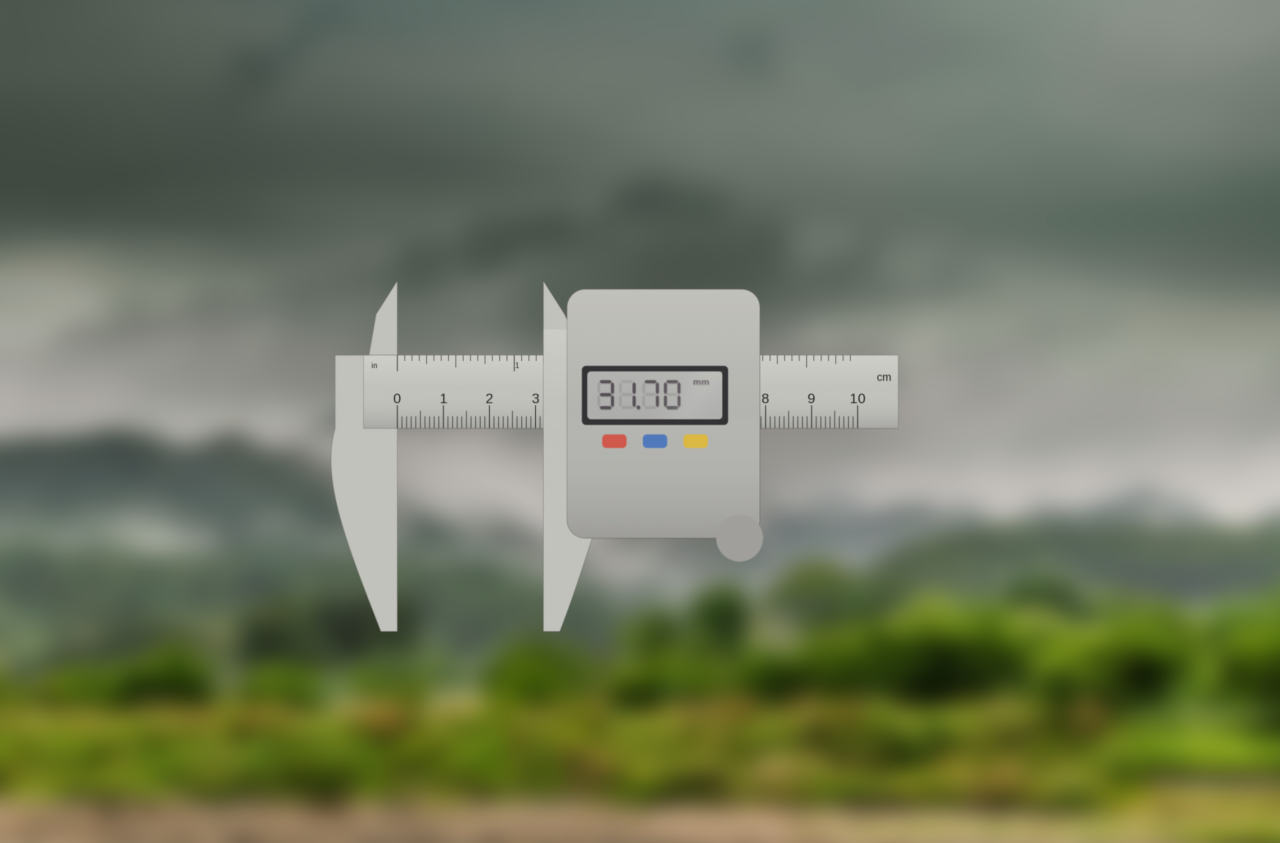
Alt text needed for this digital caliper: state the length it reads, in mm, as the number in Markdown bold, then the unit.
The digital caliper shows **31.70** mm
